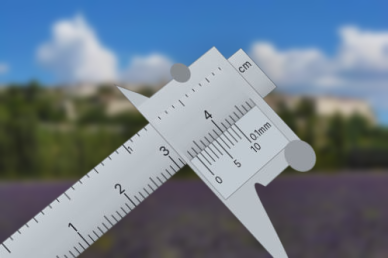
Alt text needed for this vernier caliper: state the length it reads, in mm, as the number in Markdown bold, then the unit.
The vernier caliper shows **33.6** mm
